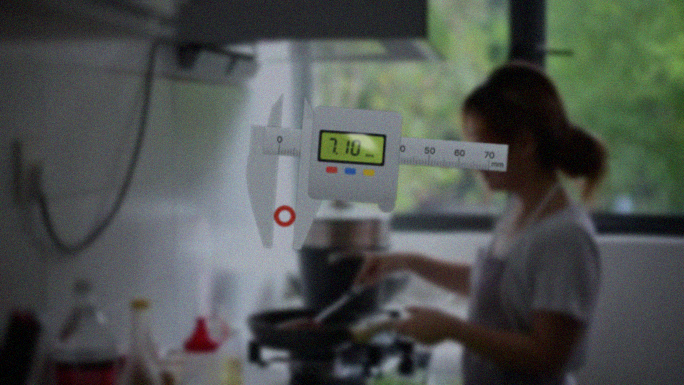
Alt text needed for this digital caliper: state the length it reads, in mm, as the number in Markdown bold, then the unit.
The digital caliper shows **7.10** mm
